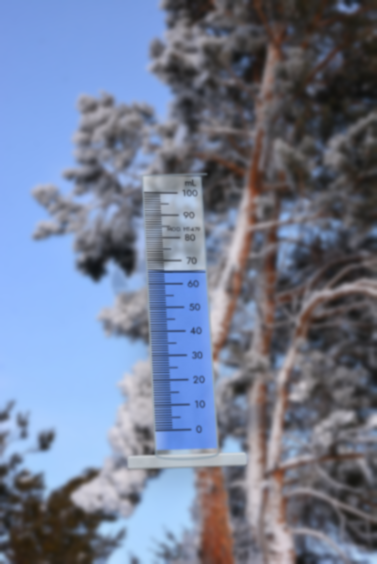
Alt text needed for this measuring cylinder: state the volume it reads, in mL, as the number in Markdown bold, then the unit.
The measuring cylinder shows **65** mL
